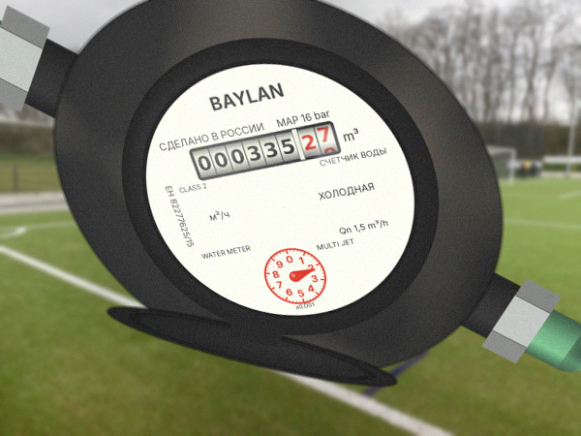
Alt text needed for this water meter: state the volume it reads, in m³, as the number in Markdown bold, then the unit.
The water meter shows **335.272** m³
